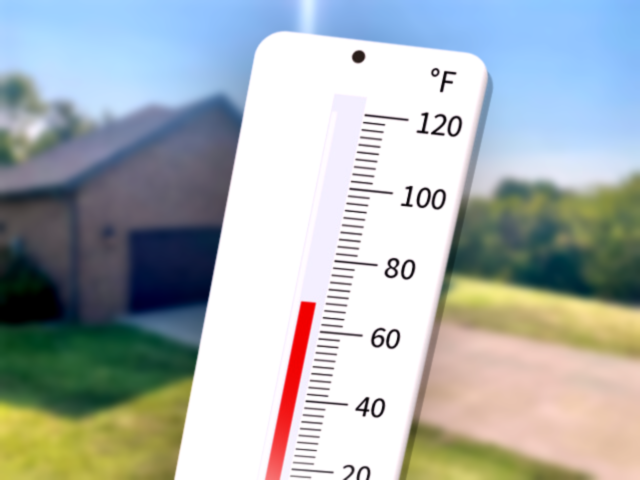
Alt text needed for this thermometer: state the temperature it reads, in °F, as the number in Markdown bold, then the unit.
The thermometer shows **68** °F
